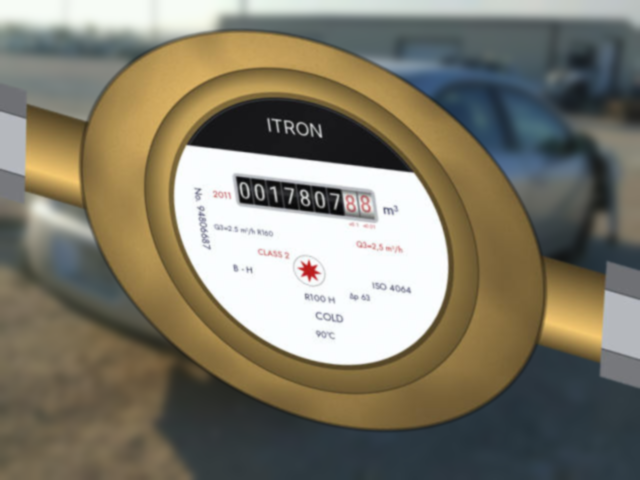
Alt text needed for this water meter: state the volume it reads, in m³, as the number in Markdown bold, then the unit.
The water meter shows **17807.88** m³
